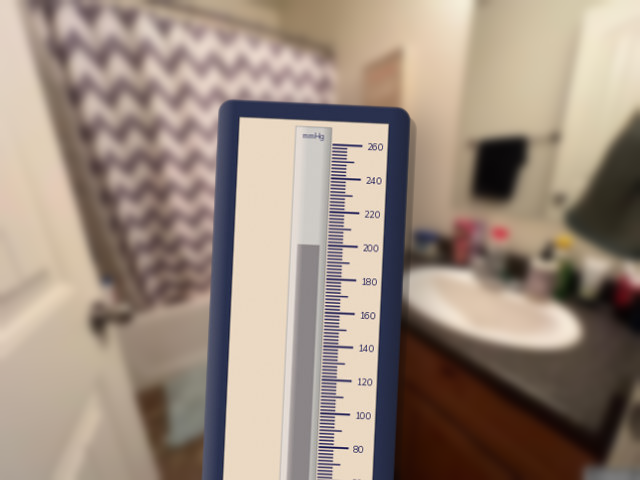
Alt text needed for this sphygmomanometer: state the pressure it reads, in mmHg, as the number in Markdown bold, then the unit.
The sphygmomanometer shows **200** mmHg
